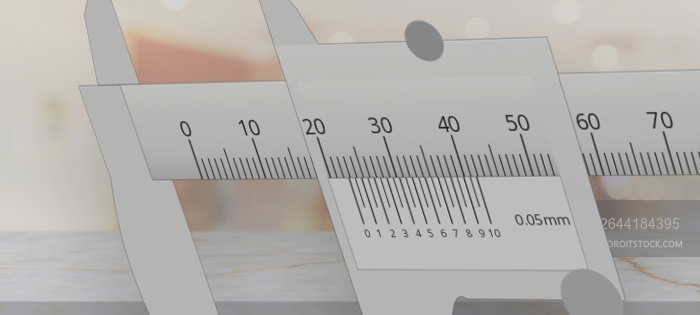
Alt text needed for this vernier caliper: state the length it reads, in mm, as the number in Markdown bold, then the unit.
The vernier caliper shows **22.8** mm
